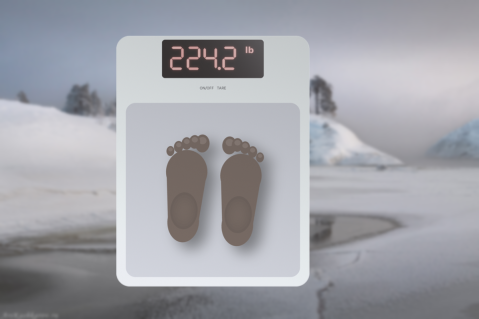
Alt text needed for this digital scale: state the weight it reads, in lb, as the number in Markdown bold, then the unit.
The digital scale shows **224.2** lb
